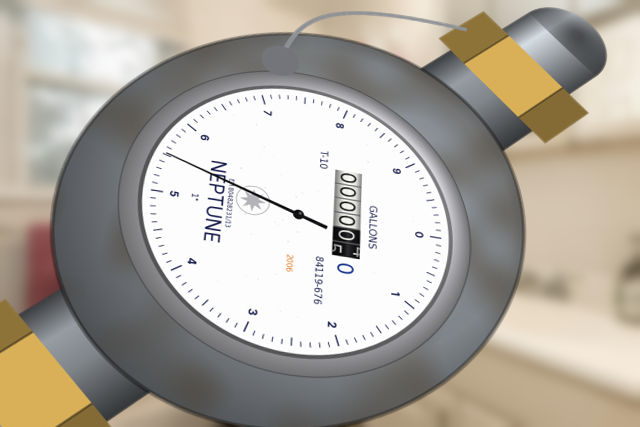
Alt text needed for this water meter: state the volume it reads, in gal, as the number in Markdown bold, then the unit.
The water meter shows **45.5** gal
